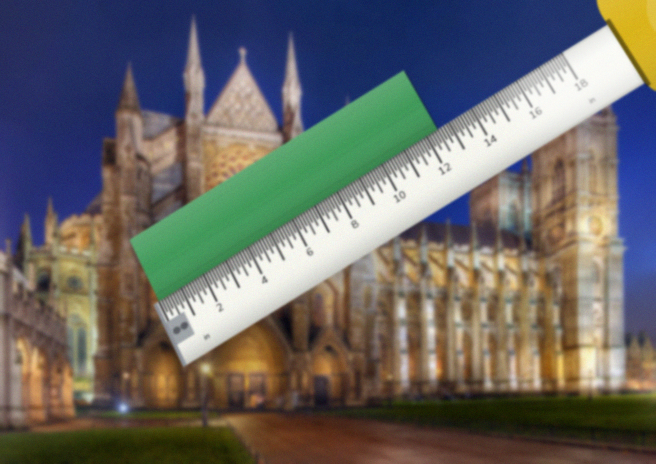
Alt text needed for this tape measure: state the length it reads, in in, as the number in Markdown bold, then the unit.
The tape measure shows **12.5** in
